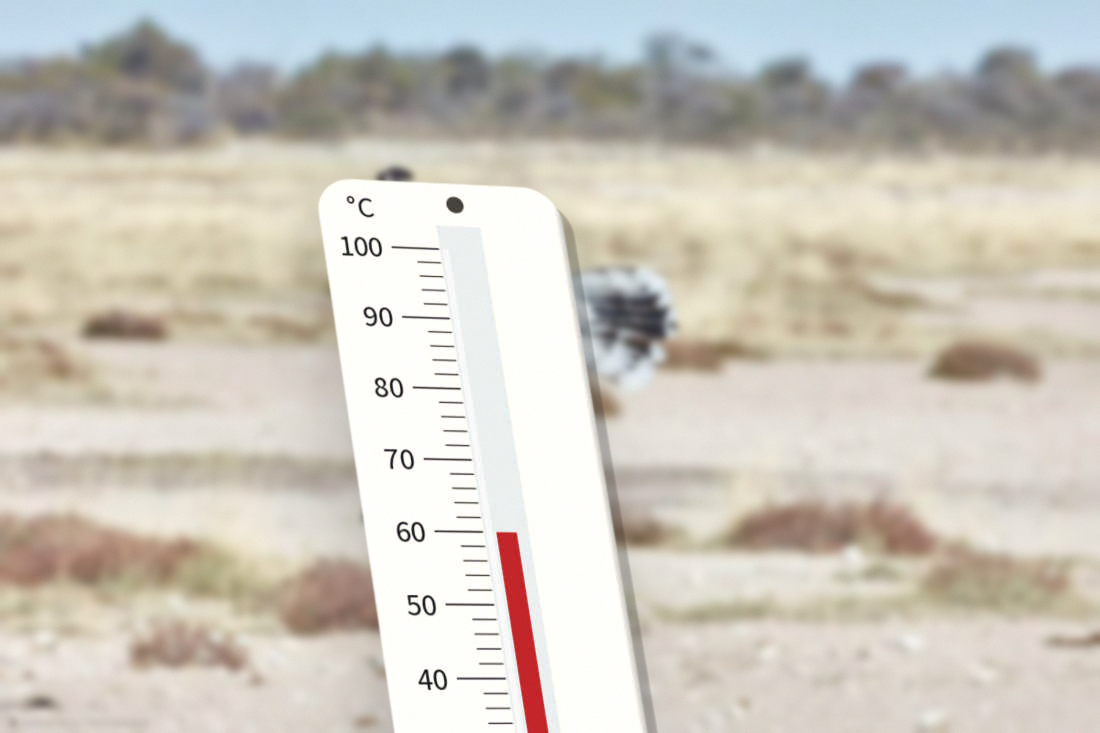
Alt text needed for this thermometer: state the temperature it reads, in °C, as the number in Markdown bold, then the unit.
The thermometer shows **60** °C
